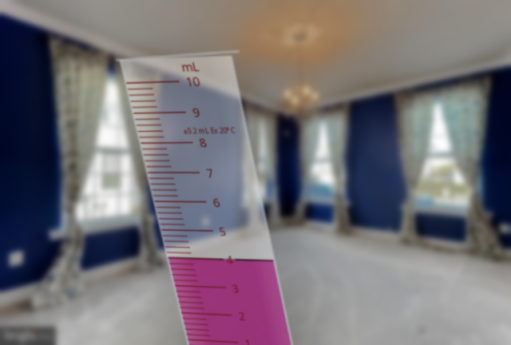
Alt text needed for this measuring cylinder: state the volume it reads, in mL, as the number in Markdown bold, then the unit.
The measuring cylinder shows **4** mL
